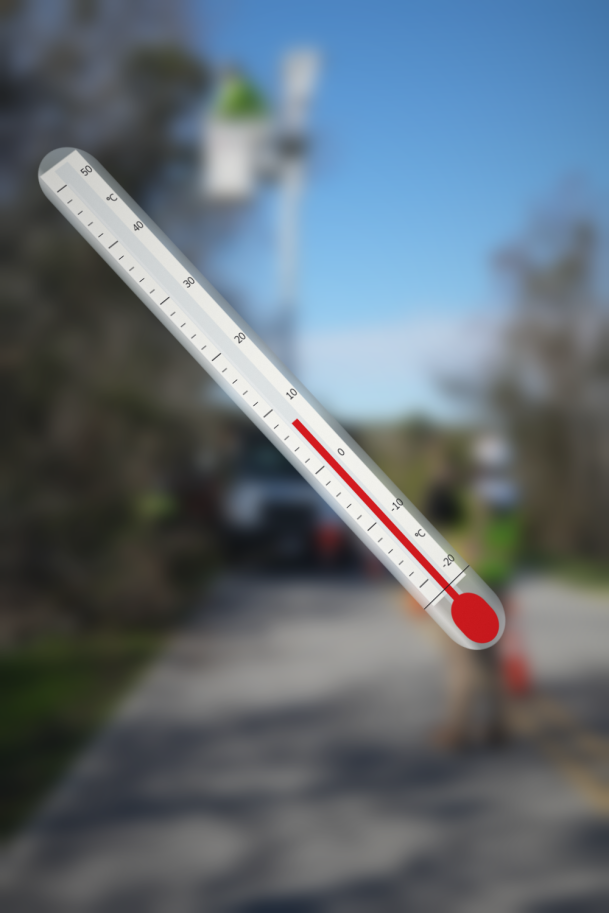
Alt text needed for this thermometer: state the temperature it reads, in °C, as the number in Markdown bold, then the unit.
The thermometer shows **7** °C
